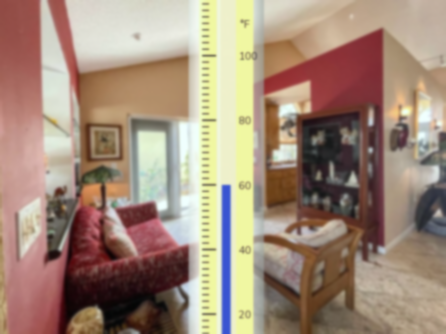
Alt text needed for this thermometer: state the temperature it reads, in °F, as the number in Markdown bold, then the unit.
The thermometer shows **60** °F
